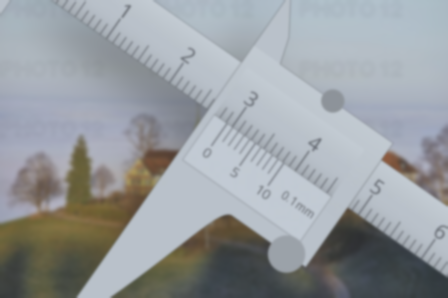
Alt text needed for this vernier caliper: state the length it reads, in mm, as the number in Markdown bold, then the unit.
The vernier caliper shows **29.2** mm
